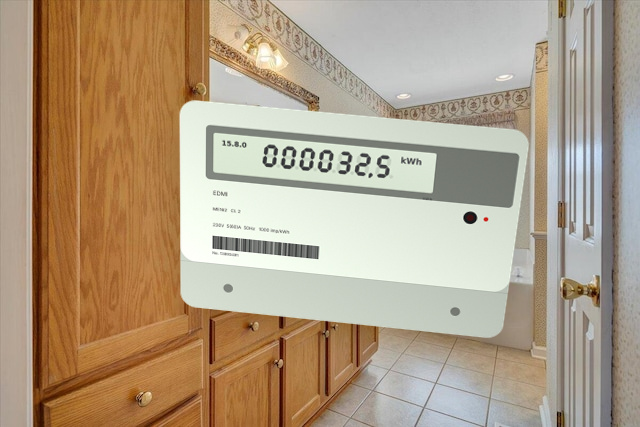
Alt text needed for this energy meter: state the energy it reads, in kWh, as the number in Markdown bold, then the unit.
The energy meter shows **32.5** kWh
